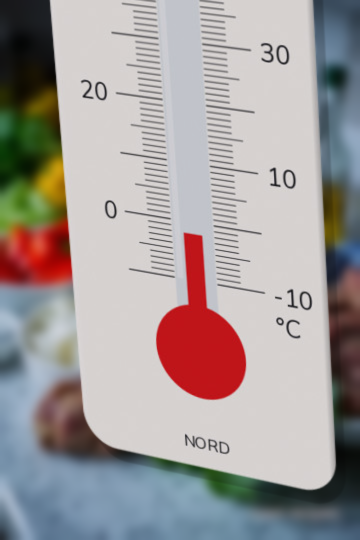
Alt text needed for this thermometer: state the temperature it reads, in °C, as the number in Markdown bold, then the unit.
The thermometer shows **-2** °C
